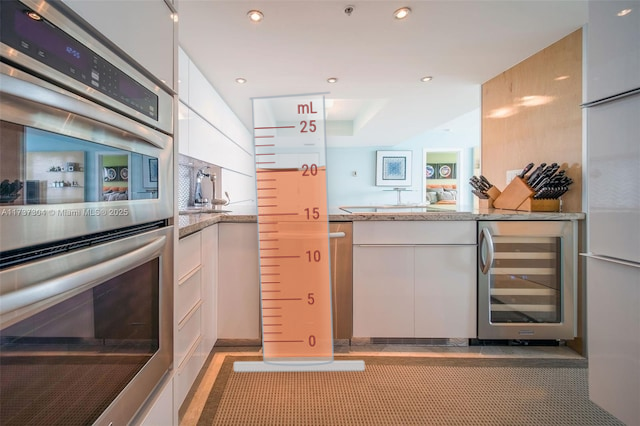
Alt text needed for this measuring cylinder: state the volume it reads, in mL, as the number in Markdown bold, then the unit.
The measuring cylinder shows **20** mL
